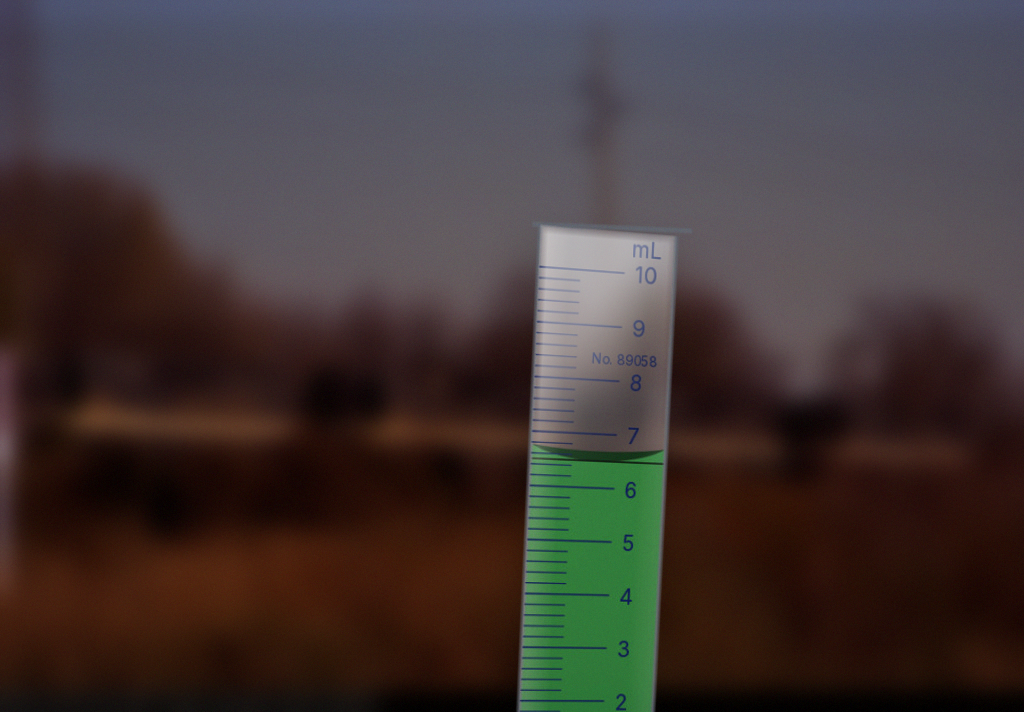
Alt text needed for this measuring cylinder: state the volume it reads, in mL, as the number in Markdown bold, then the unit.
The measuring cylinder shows **6.5** mL
